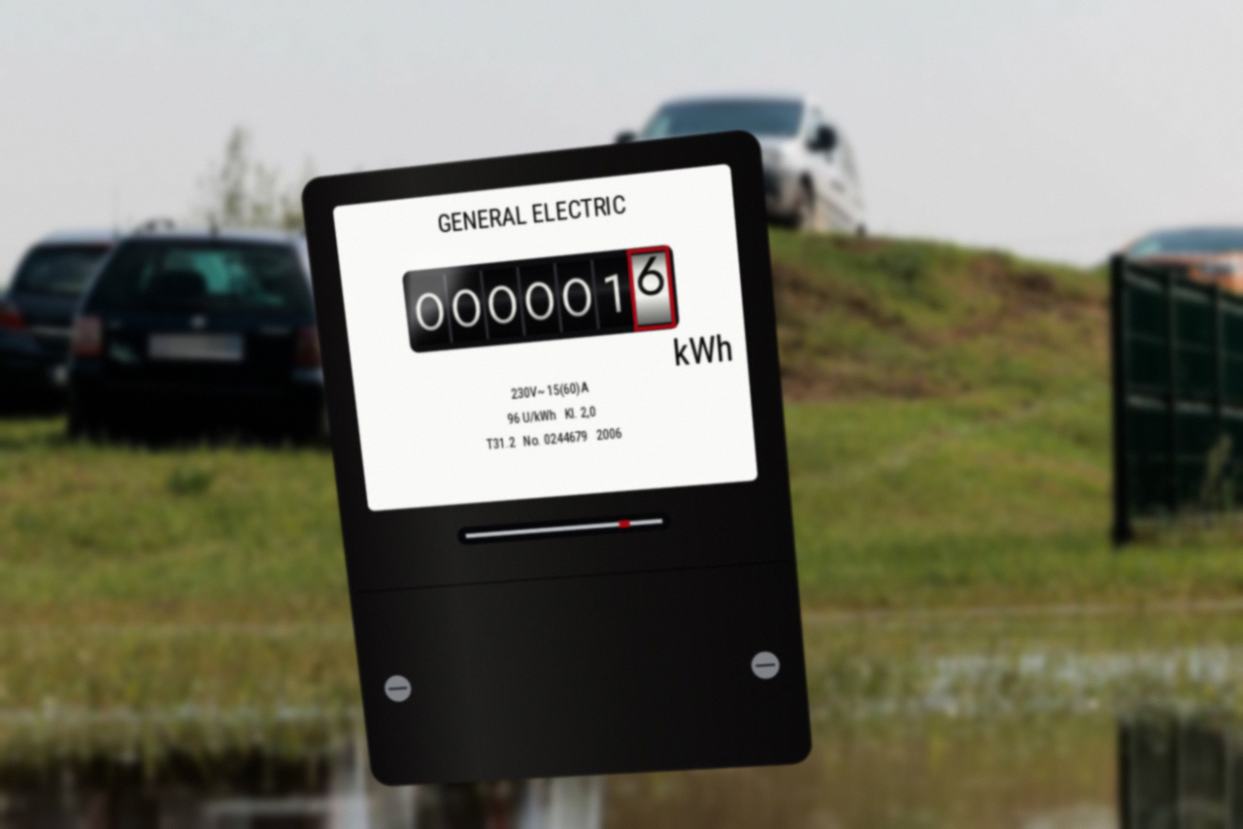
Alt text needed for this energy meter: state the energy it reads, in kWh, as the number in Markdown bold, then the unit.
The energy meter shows **1.6** kWh
